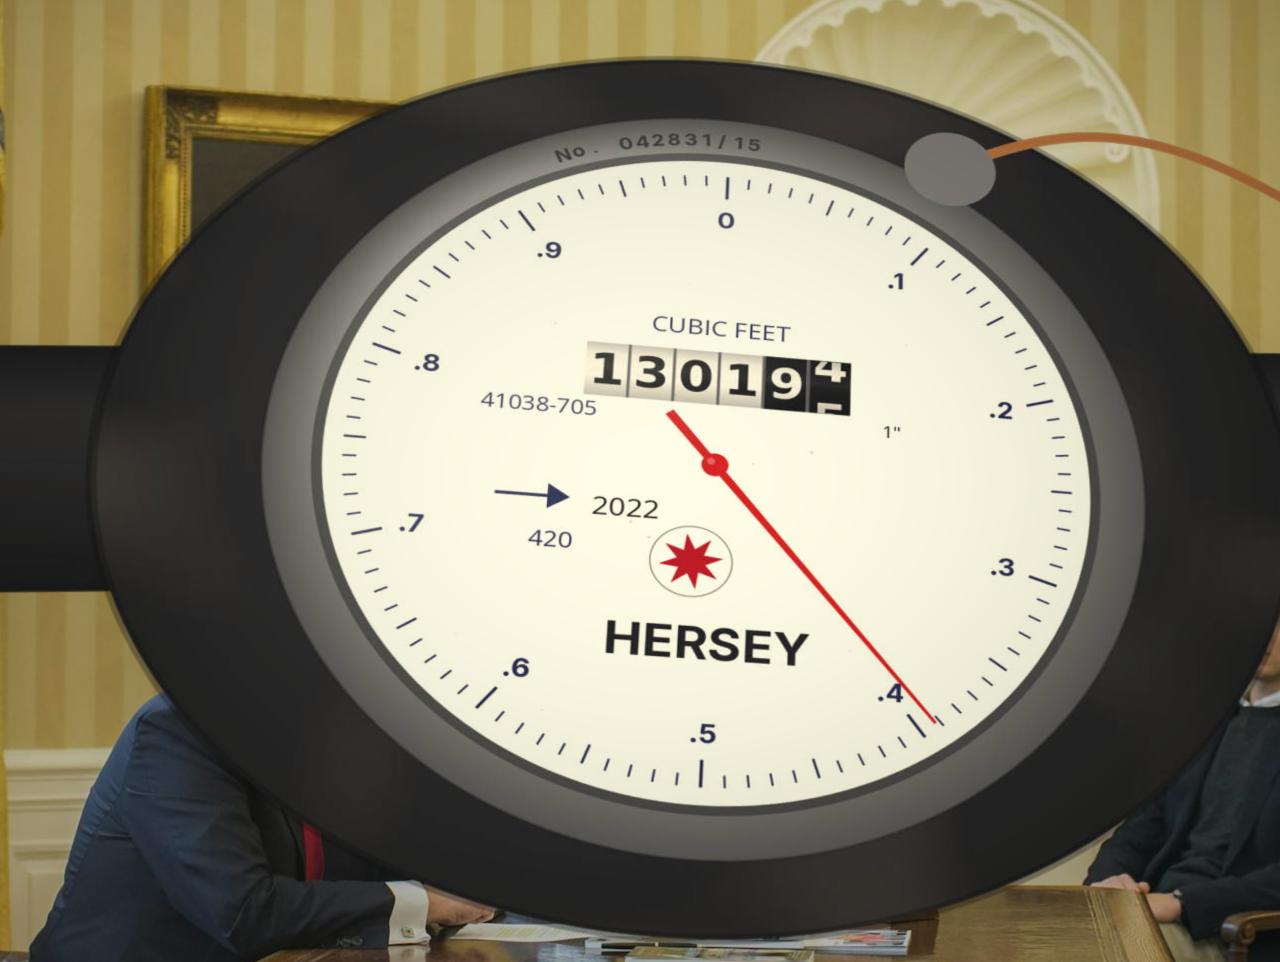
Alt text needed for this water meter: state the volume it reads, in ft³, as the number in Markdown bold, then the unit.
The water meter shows **130194.39** ft³
